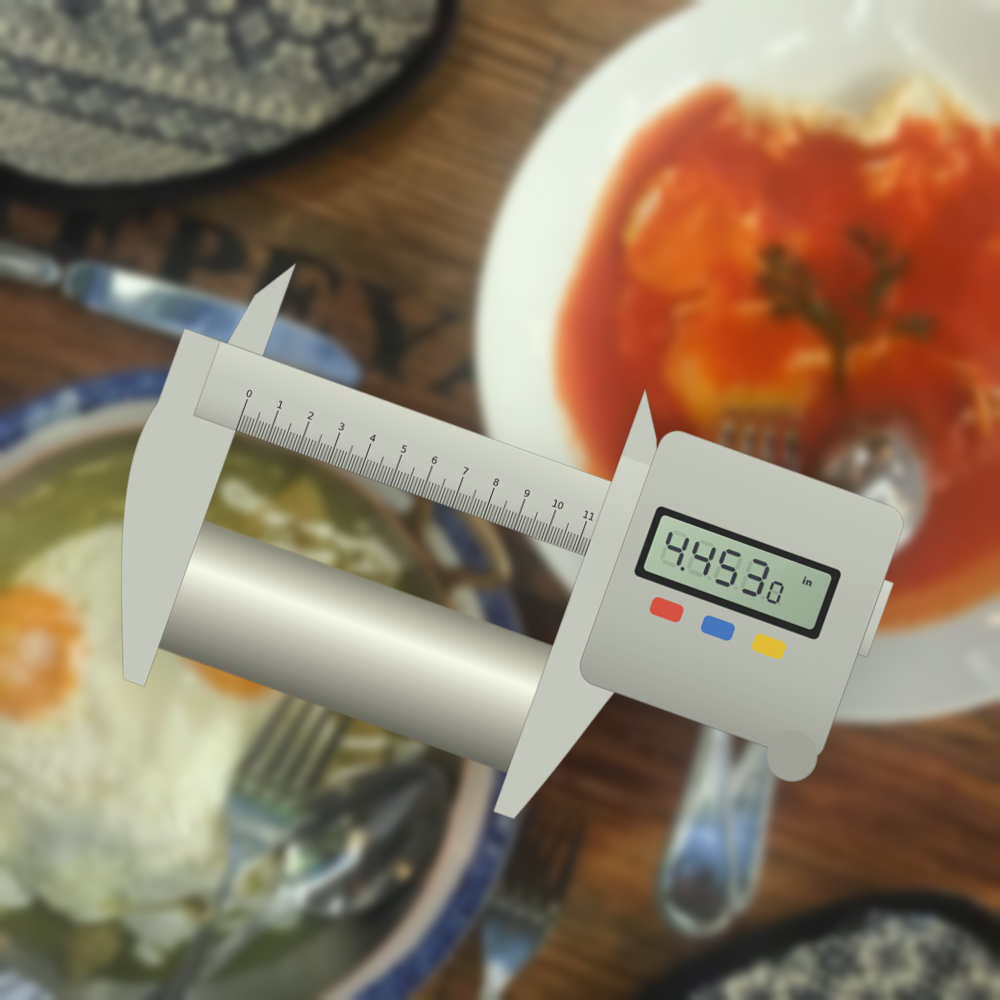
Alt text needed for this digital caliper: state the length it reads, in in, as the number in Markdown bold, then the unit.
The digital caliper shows **4.4530** in
